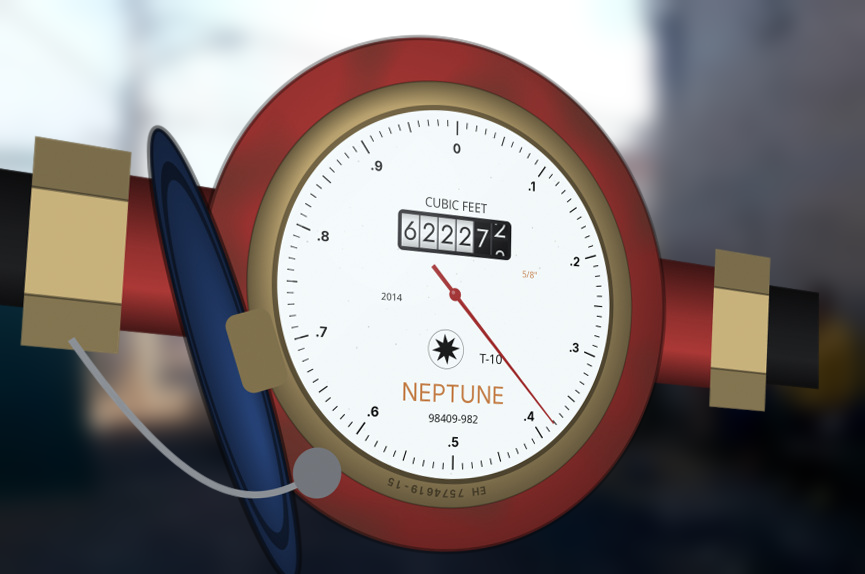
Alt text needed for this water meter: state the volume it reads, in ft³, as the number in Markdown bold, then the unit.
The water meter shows **622272.38** ft³
